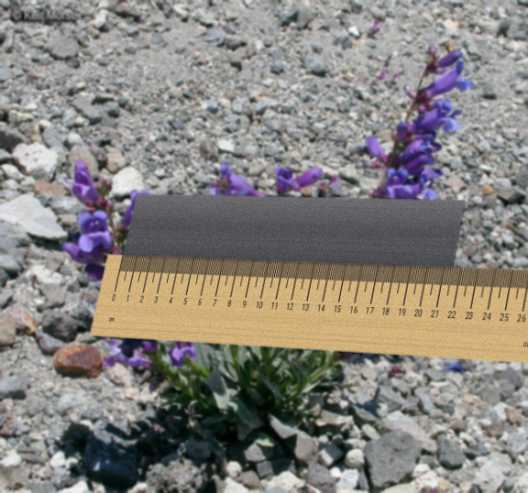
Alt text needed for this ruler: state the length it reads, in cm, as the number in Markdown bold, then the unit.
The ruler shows **21.5** cm
